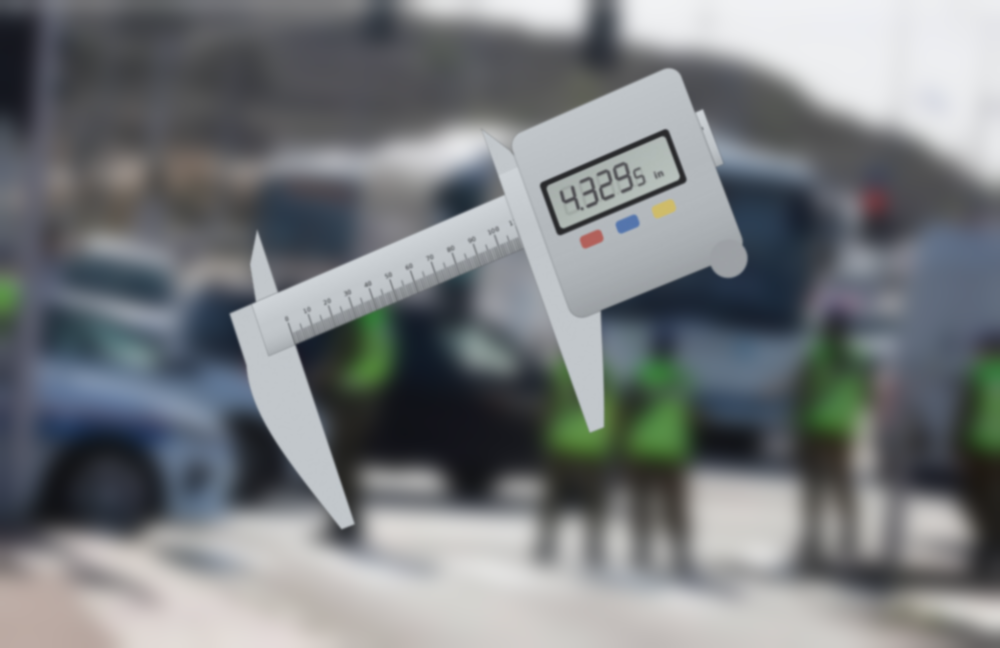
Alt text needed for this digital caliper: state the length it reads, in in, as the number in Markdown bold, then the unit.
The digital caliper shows **4.3295** in
